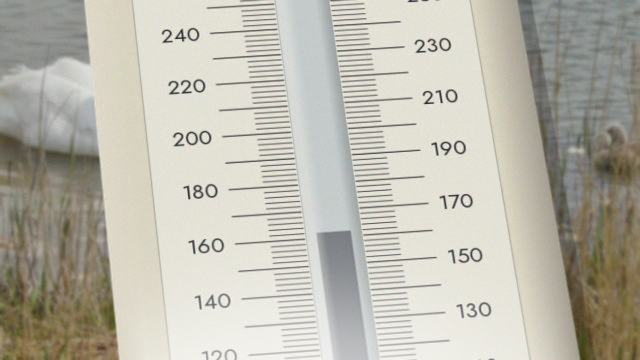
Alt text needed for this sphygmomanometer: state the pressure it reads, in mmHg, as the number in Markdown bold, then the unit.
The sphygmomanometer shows **162** mmHg
